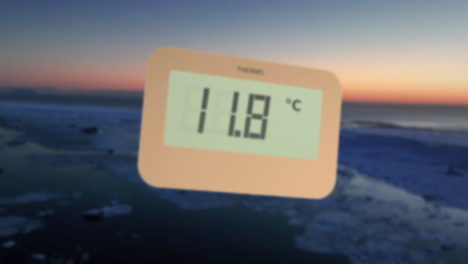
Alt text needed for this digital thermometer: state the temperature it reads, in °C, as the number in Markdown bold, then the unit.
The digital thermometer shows **11.8** °C
